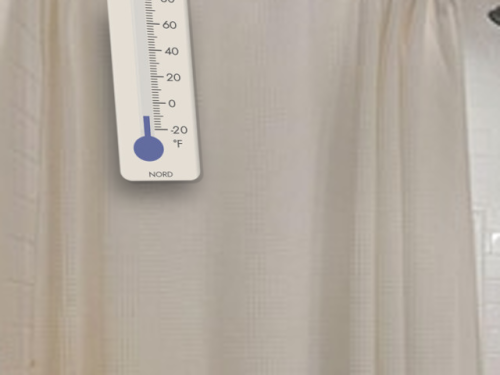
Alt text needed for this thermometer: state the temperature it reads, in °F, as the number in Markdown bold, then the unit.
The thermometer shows **-10** °F
